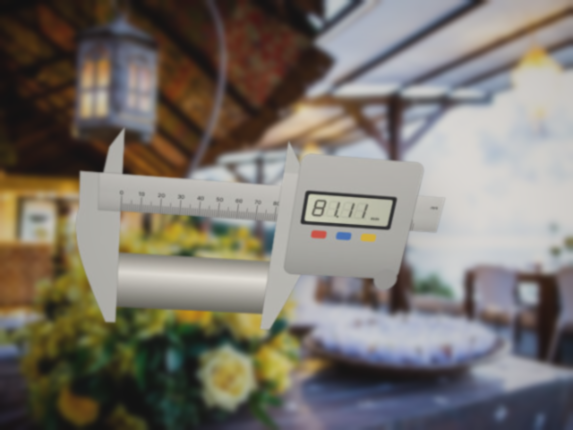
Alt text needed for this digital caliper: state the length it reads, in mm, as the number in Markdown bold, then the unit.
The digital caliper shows **81.11** mm
